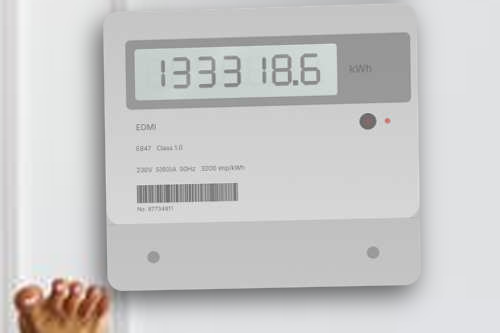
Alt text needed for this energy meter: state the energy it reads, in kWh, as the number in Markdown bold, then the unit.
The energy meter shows **133318.6** kWh
